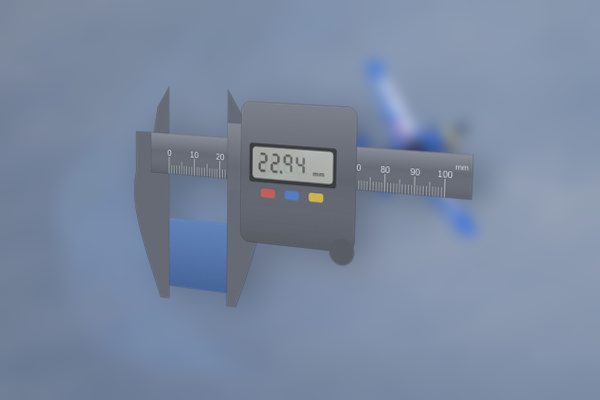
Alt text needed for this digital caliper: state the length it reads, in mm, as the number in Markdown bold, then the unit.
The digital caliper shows **22.94** mm
